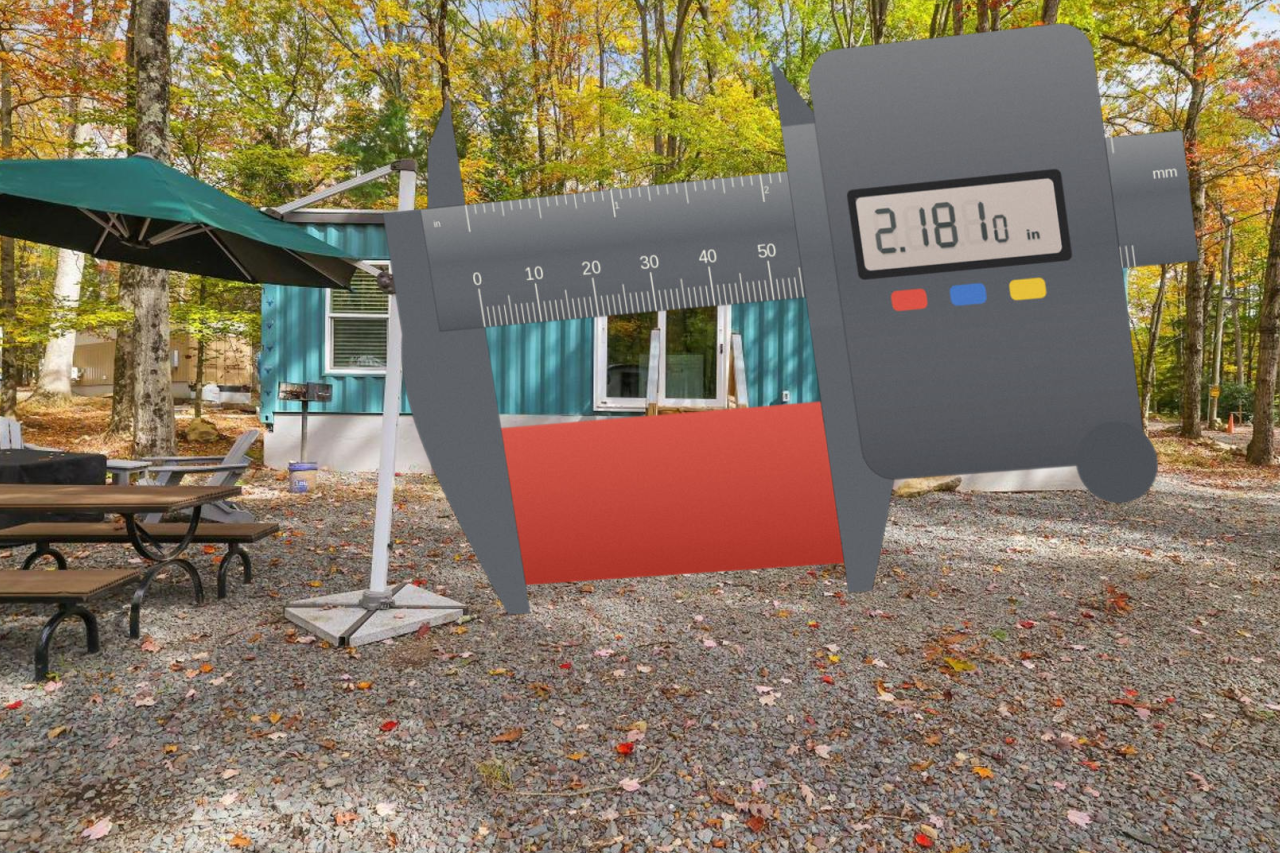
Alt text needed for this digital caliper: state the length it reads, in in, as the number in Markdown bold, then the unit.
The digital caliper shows **2.1810** in
